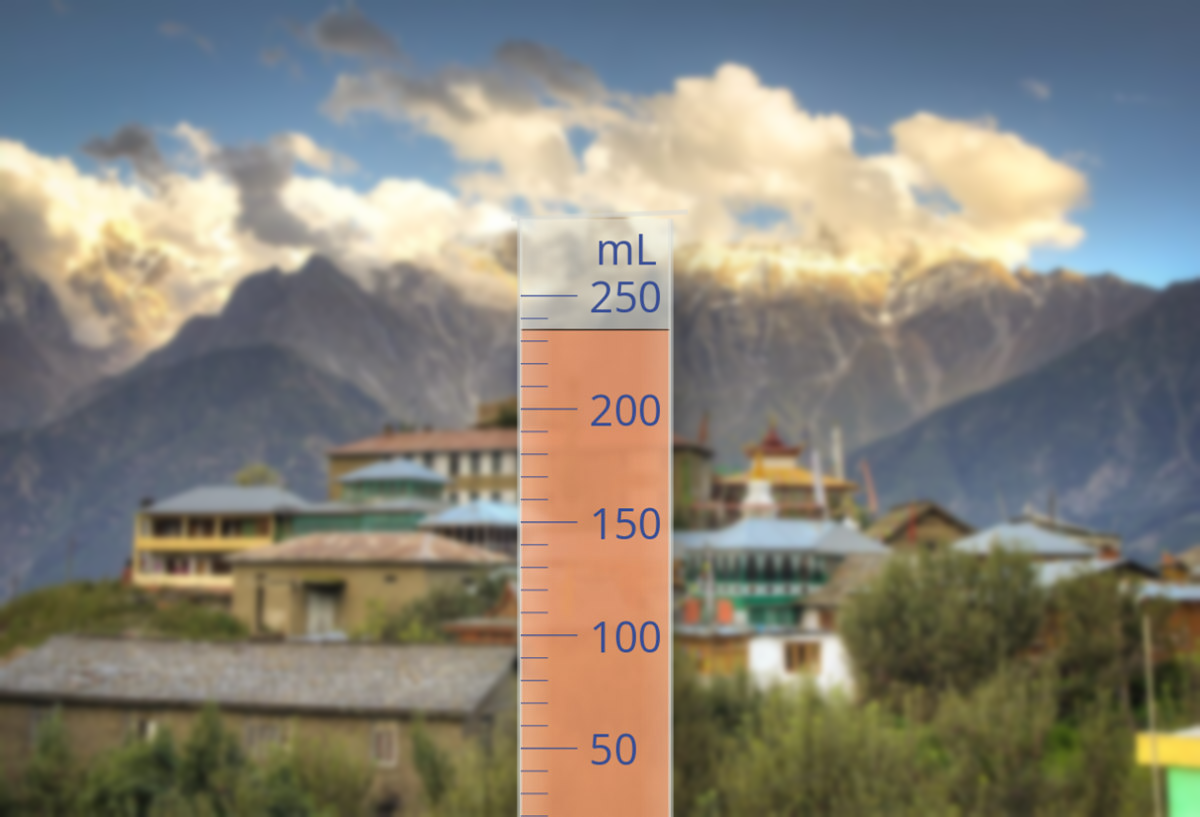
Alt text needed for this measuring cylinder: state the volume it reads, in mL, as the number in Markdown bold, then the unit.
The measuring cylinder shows **235** mL
